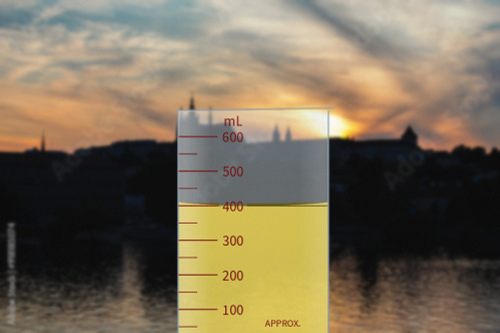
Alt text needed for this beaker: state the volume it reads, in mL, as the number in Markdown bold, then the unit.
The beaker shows **400** mL
